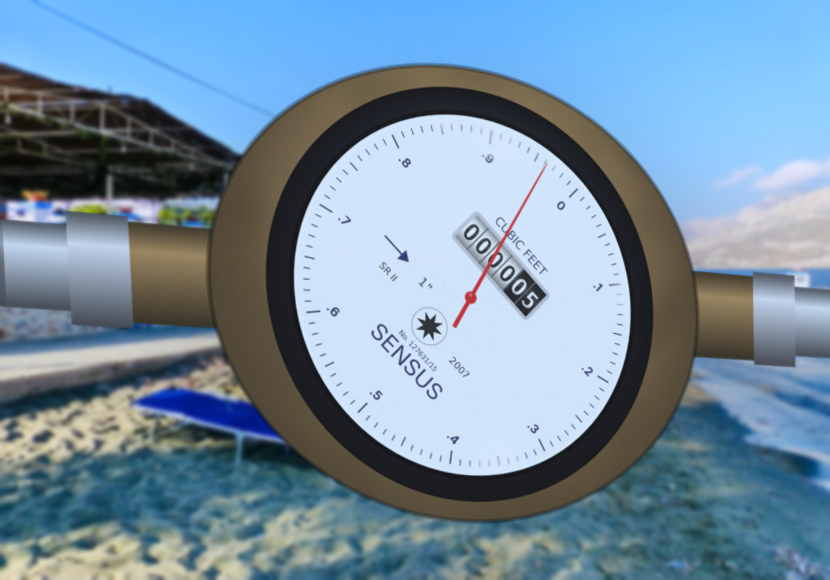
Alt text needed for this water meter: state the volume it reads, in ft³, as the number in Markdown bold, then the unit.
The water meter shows **4.96** ft³
